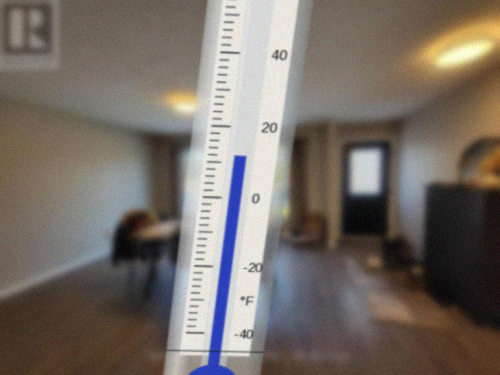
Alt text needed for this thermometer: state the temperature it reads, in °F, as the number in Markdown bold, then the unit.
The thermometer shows **12** °F
